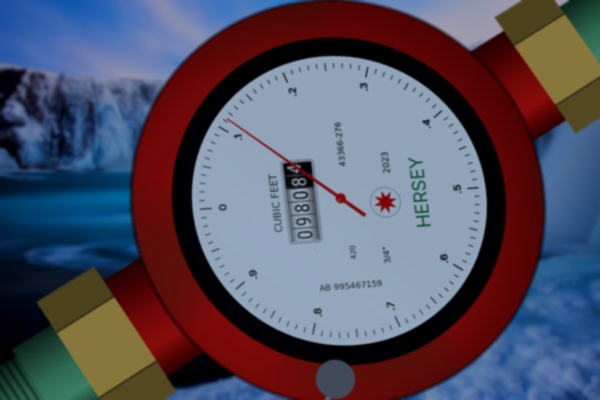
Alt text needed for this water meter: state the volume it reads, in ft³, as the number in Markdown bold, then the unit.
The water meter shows **98084.11** ft³
